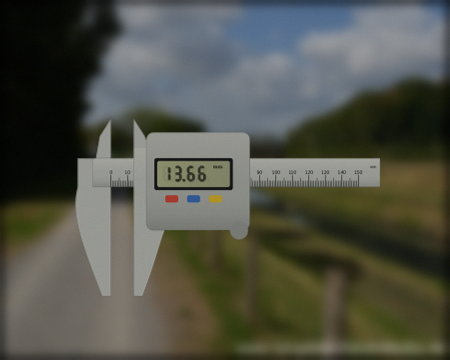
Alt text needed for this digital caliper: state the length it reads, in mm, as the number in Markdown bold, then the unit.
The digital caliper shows **13.66** mm
